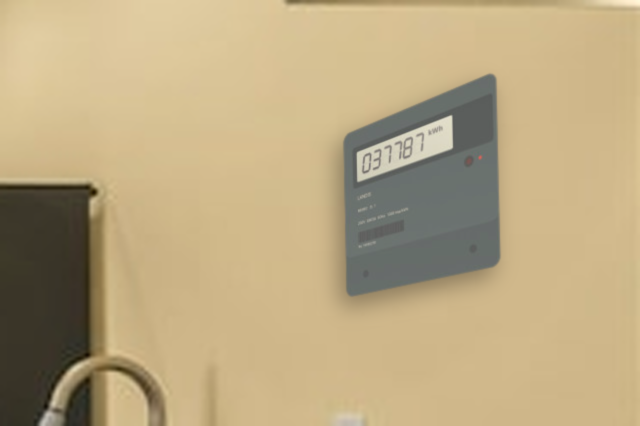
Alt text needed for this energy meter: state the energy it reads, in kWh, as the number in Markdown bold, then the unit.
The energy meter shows **37787** kWh
